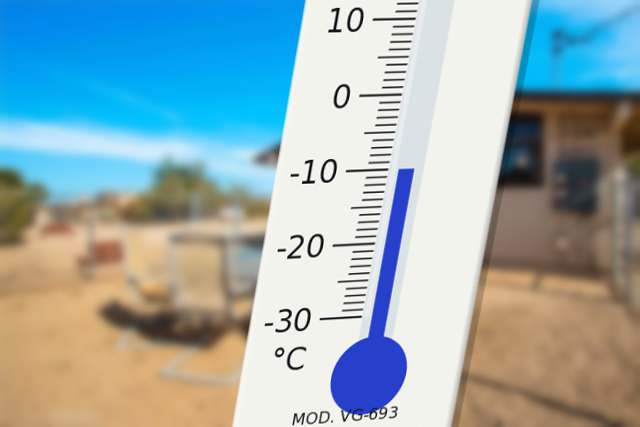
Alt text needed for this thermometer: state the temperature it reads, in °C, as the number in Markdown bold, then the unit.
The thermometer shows **-10** °C
